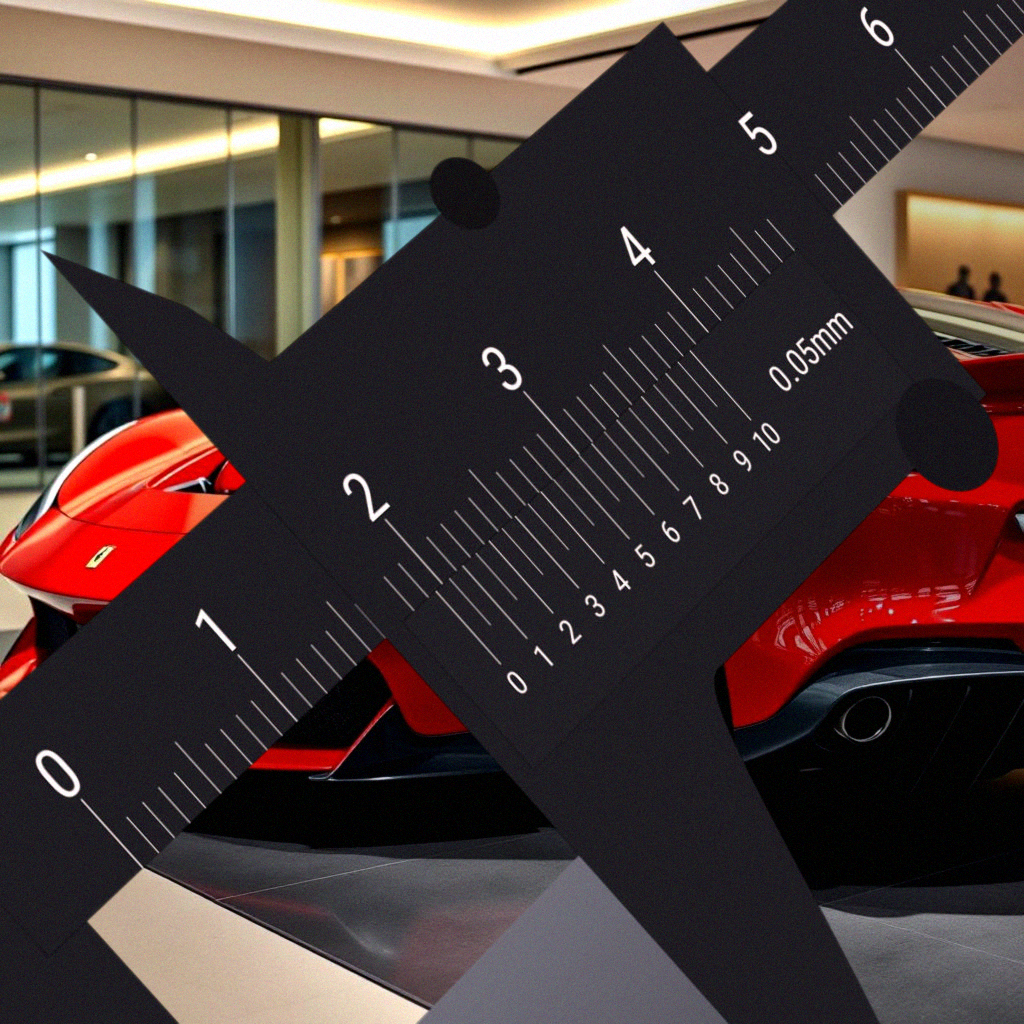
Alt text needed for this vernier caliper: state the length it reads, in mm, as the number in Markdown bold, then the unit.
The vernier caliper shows **19.5** mm
